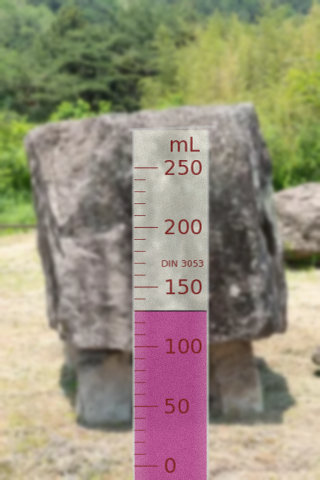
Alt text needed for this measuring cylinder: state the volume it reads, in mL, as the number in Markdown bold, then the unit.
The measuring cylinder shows **130** mL
